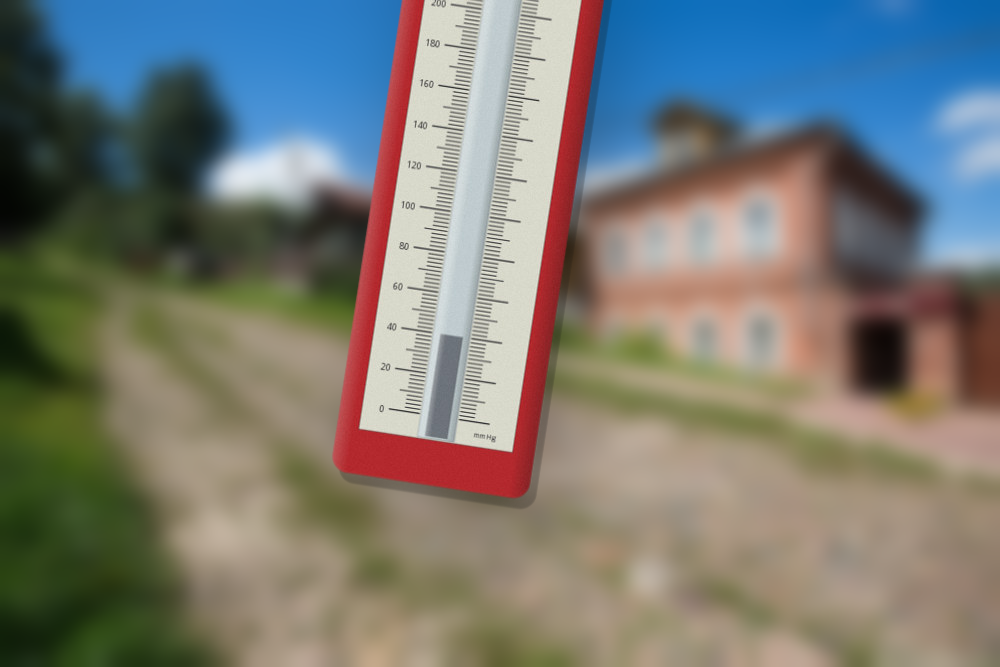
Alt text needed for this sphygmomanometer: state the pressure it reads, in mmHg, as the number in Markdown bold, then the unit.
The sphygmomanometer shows **40** mmHg
